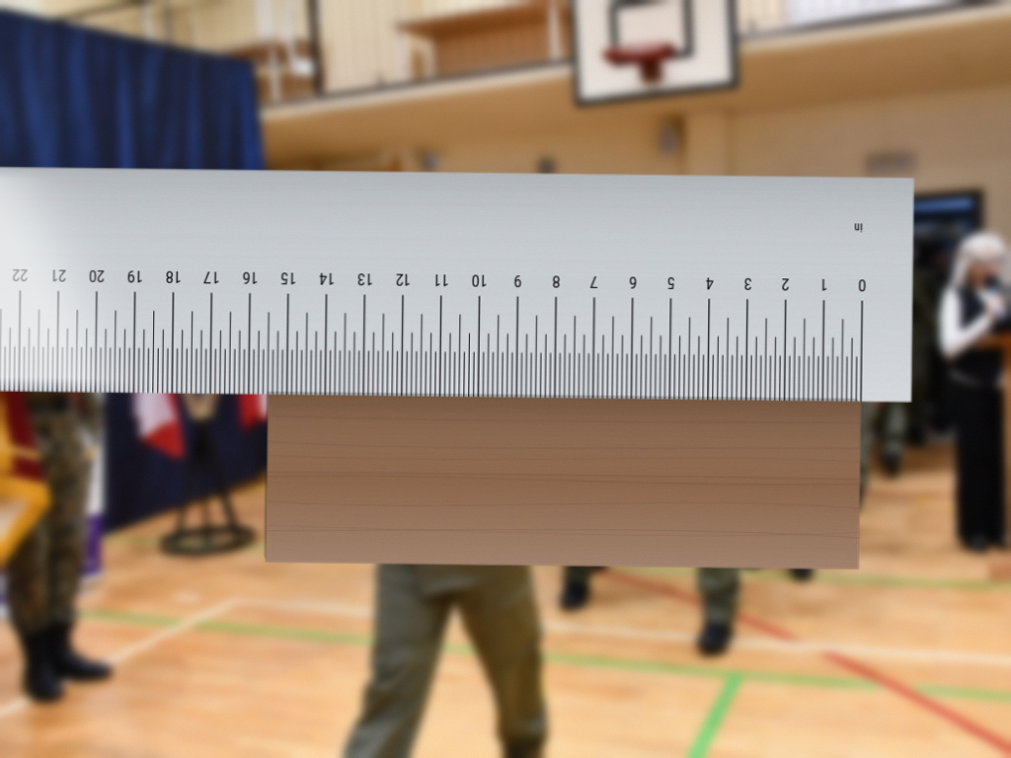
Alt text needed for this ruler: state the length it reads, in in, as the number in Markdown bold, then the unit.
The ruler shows **15.5** in
